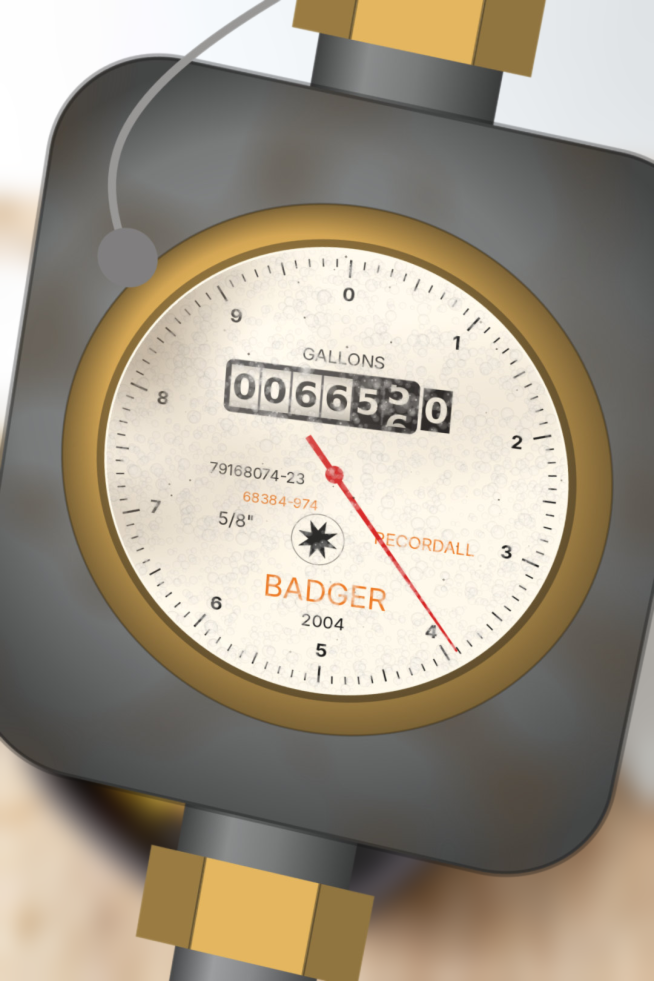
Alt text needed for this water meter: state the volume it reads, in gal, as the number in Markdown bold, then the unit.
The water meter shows **66553.9** gal
